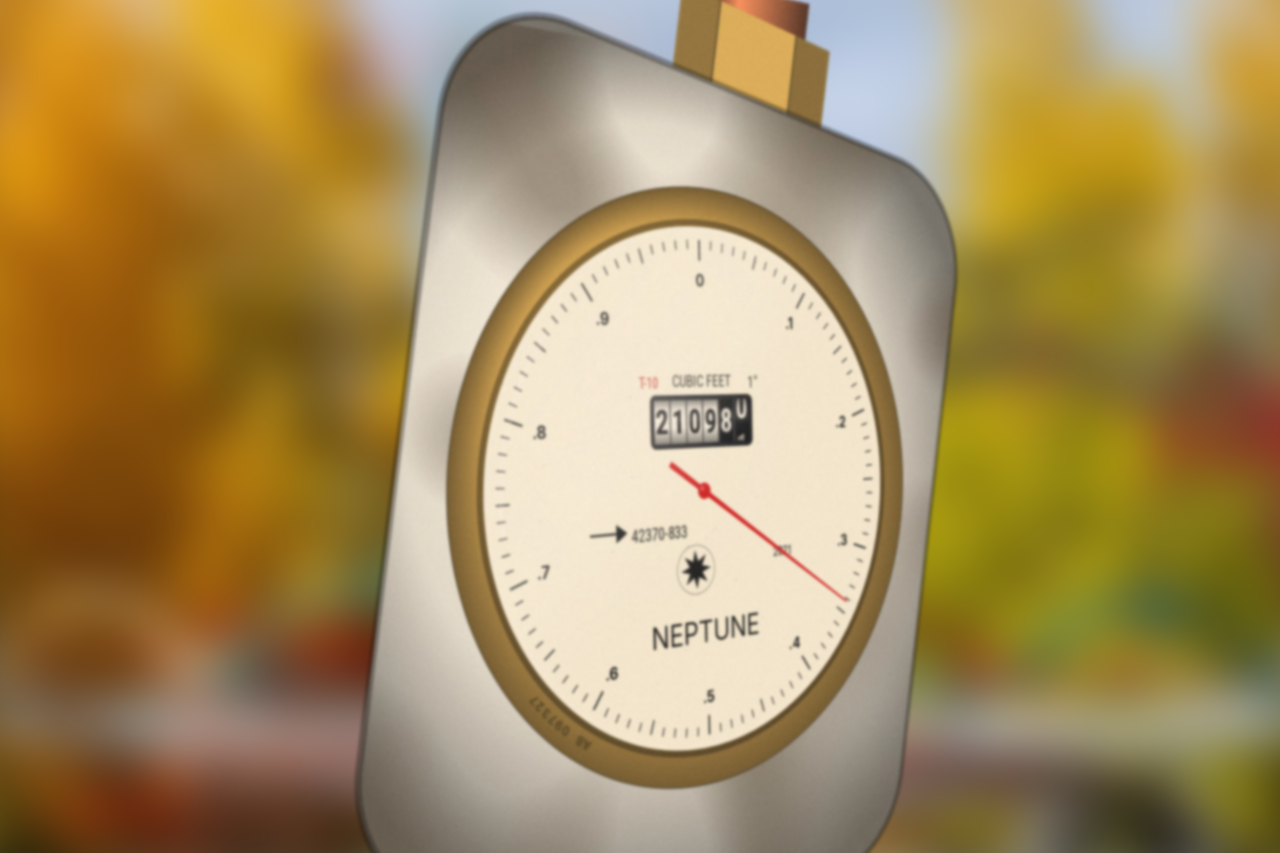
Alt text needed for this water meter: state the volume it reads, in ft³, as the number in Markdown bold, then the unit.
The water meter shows **210980.34** ft³
